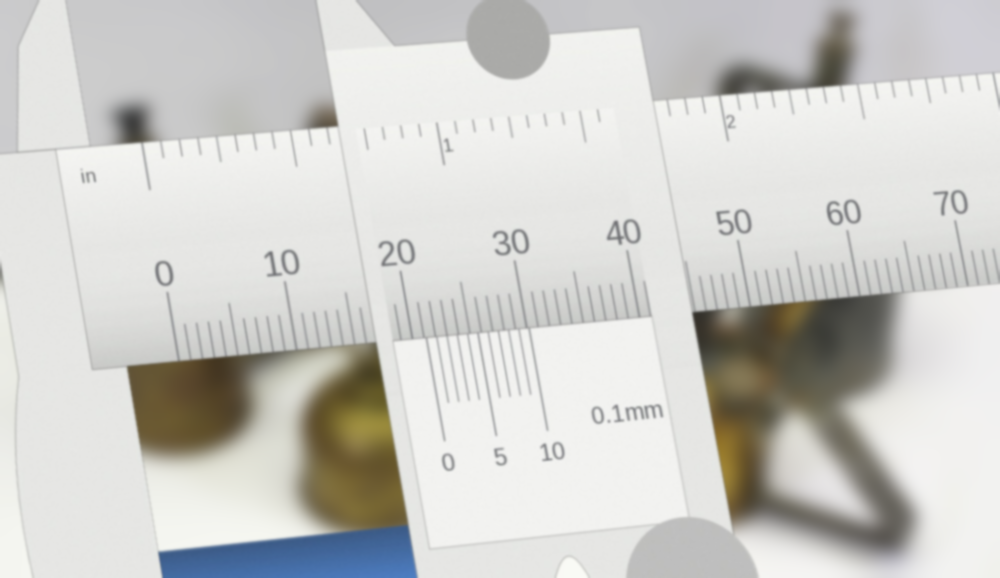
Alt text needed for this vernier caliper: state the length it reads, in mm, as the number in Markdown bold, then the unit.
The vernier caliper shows **21.2** mm
